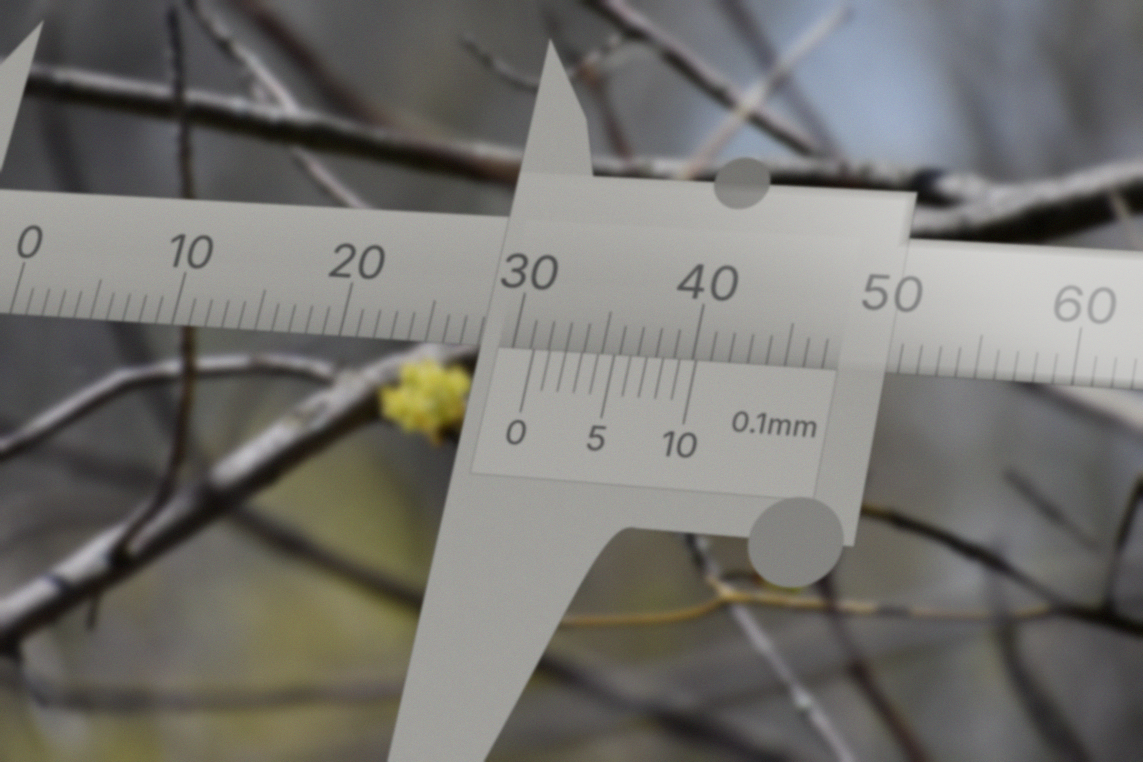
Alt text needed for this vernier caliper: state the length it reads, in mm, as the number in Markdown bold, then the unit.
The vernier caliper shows **31.2** mm
